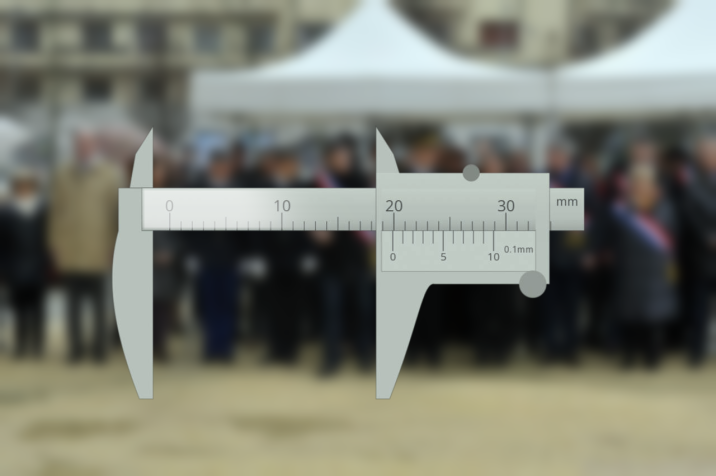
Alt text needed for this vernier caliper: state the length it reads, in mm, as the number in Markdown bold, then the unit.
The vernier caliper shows **19.9** mm
